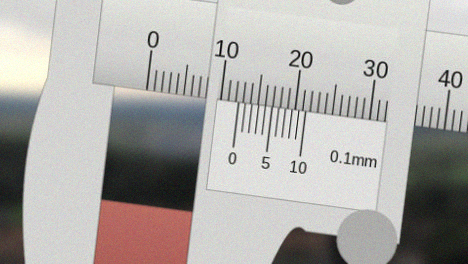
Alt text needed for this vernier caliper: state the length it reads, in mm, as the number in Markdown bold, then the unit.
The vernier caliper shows **12.4** mm
